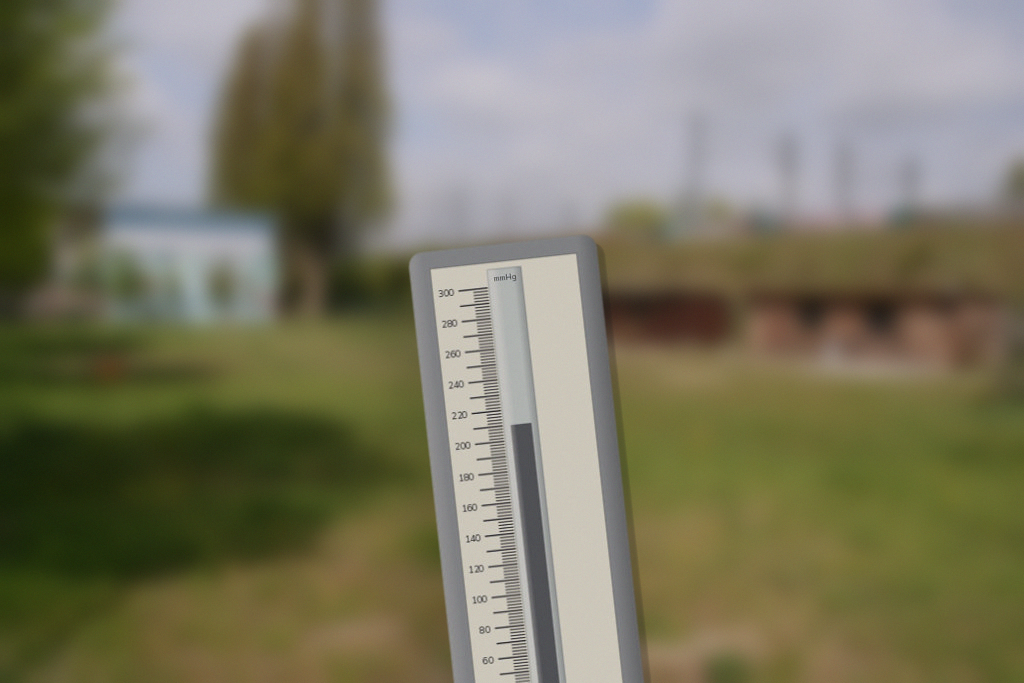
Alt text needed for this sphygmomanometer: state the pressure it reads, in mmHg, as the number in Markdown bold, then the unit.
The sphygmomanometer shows **210** mmHg
